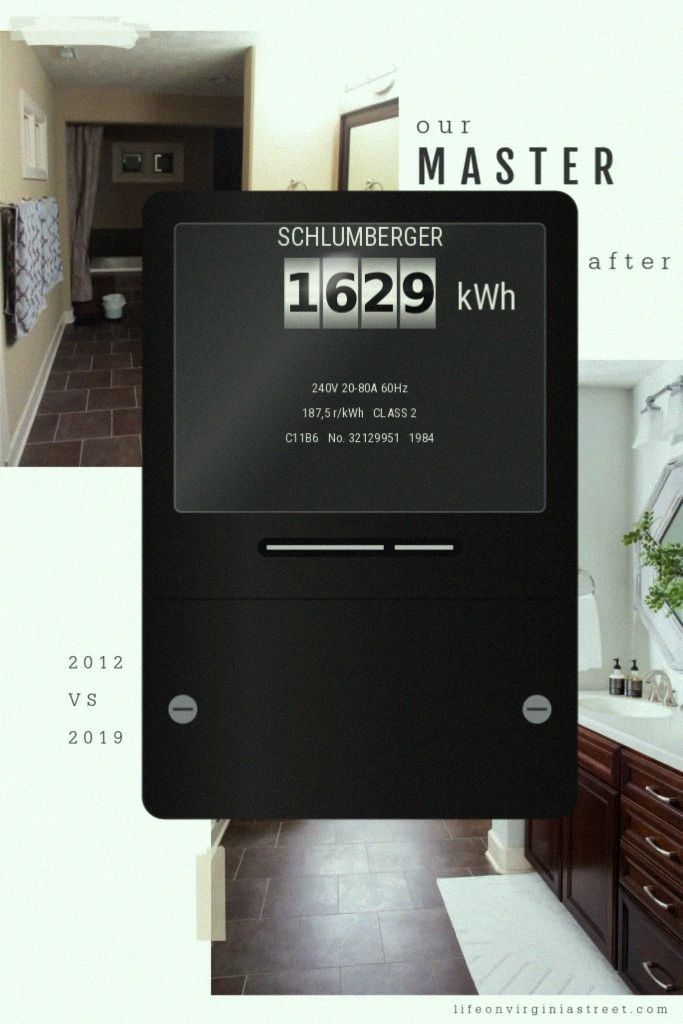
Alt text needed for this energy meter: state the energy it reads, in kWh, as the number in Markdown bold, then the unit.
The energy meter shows **1629** kWh
